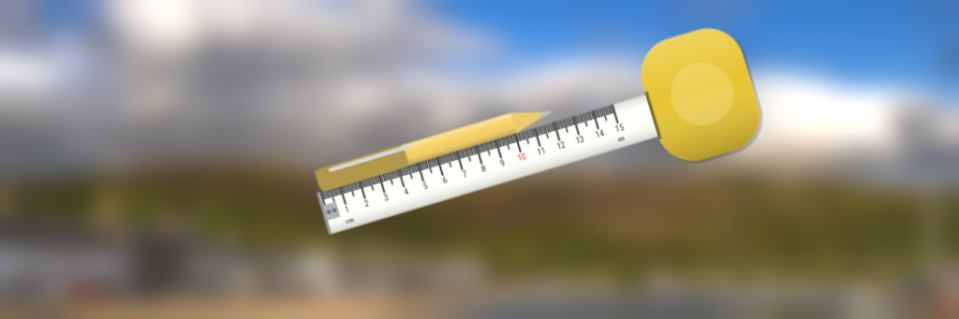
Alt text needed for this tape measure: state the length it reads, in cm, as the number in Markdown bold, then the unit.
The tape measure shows **12** cm
